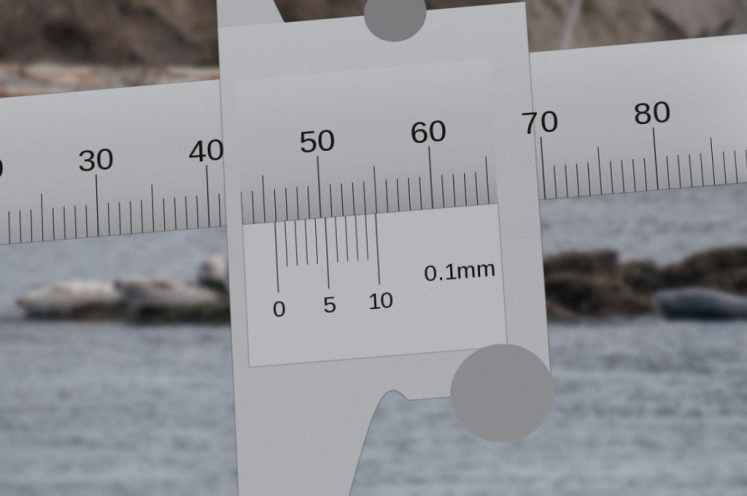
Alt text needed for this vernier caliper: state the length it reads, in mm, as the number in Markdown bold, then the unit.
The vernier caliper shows **45.9** mm
